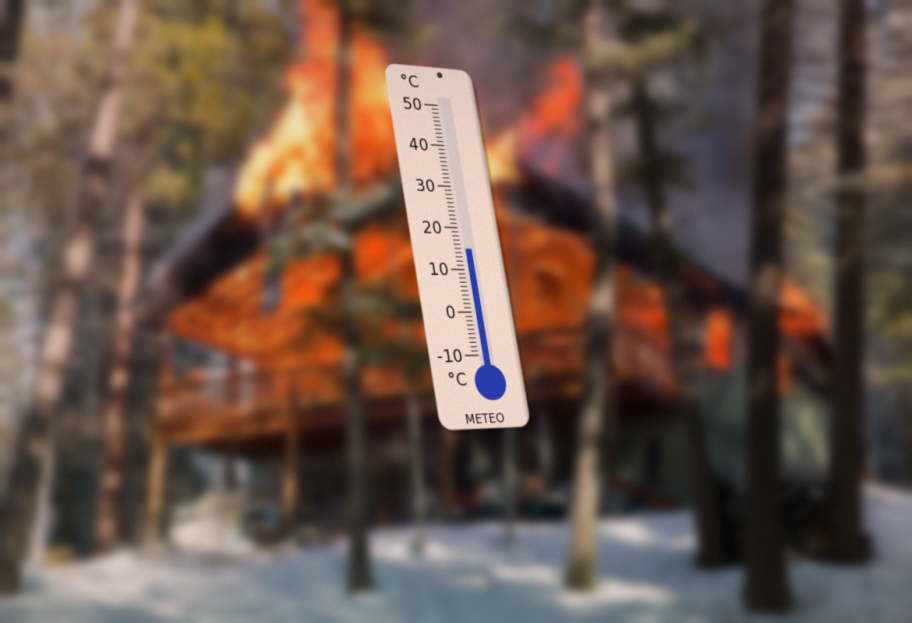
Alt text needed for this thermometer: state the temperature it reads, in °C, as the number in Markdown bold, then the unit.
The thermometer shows **15** °C
